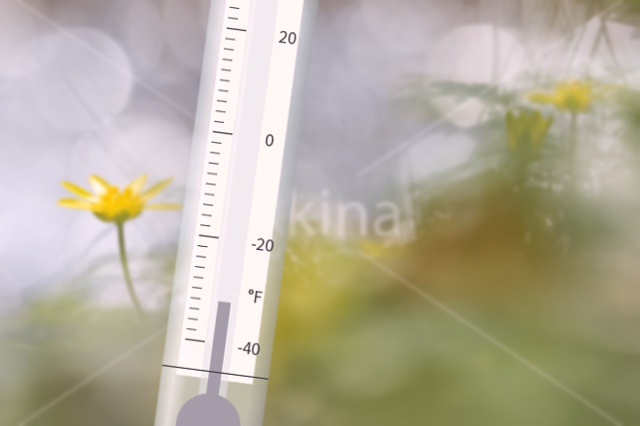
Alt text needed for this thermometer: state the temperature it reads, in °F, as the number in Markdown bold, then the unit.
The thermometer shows **-32** °F
